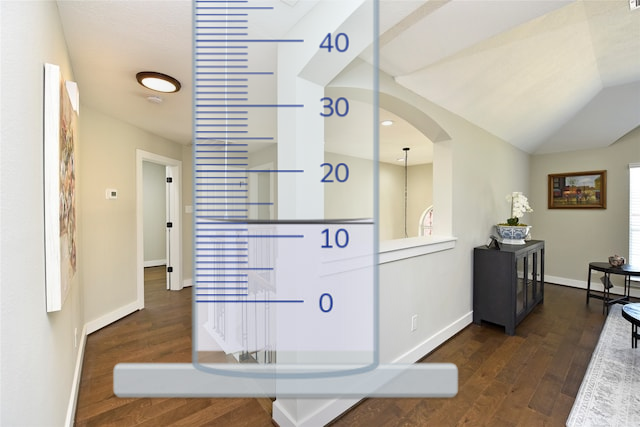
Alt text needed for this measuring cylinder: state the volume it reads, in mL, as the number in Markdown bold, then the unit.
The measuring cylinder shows **12** mL
